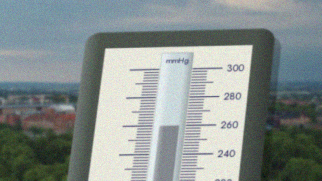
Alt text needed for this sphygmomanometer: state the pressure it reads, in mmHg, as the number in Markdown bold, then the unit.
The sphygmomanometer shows **260** mmHg
